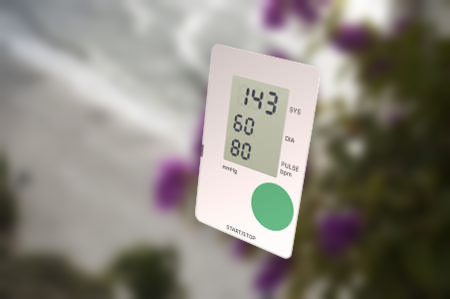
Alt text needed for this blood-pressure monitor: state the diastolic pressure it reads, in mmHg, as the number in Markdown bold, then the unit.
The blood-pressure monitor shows **60** mmHg
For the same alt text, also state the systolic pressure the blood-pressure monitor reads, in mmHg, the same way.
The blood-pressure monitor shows **143** mmHg
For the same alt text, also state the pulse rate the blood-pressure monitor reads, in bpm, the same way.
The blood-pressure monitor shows **80** bpm
